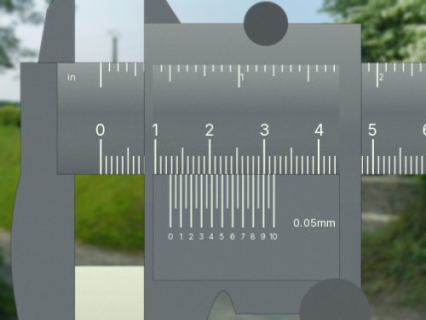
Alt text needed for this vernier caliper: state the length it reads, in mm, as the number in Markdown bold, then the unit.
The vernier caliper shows **12.8** mm
